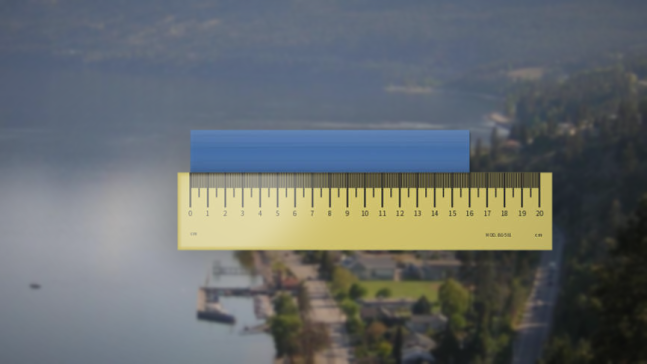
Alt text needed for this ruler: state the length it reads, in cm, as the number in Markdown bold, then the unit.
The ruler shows **16** cm
